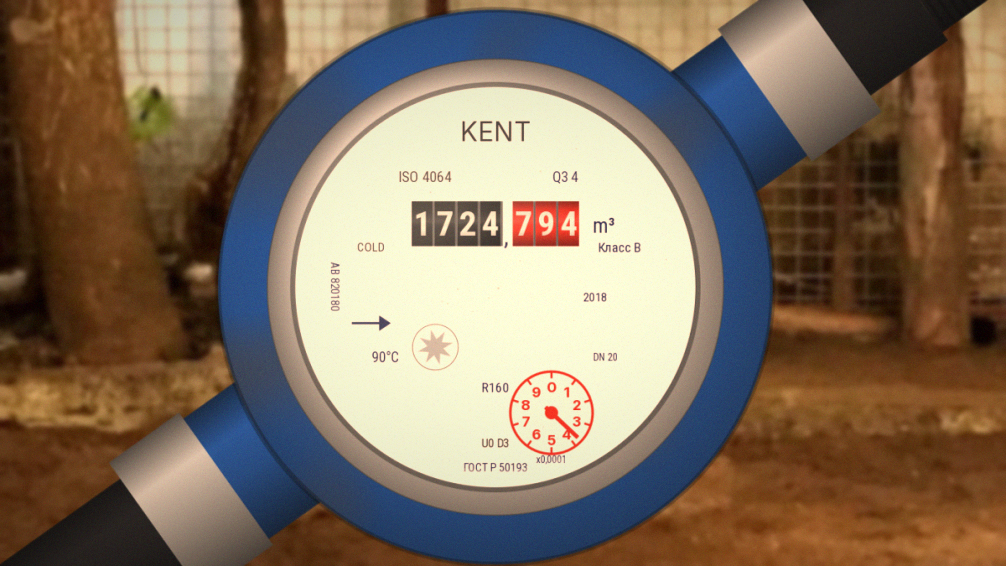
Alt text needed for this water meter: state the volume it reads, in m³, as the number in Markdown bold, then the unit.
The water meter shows **1724.7943** m³
